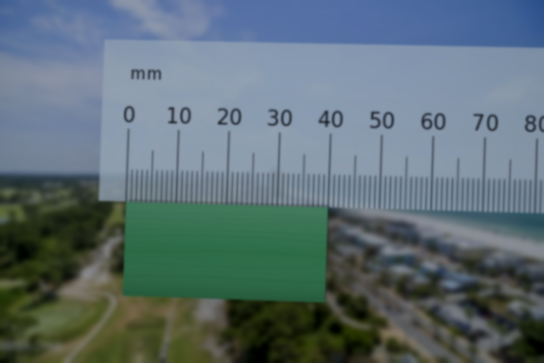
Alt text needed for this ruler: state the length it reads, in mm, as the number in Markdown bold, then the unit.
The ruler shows **40** mm
